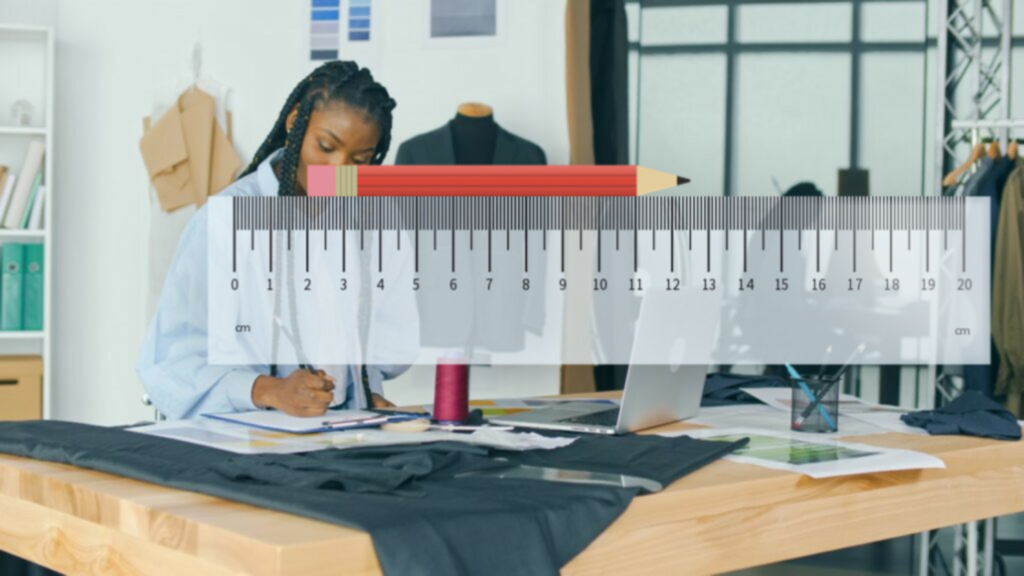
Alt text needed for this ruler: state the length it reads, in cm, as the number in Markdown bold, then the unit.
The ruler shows **10.5** cm
